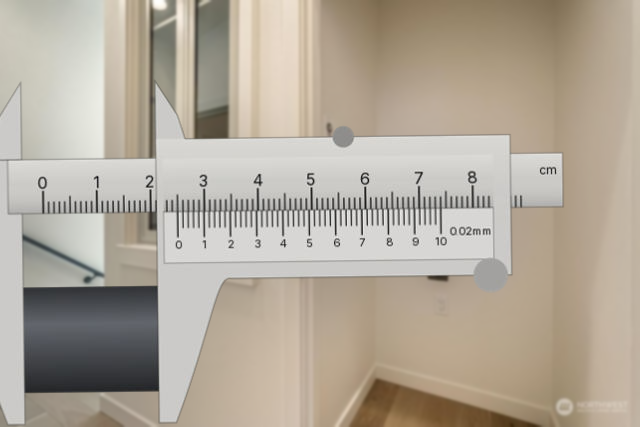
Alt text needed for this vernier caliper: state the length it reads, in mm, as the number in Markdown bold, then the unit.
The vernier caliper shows **25.0** mm
